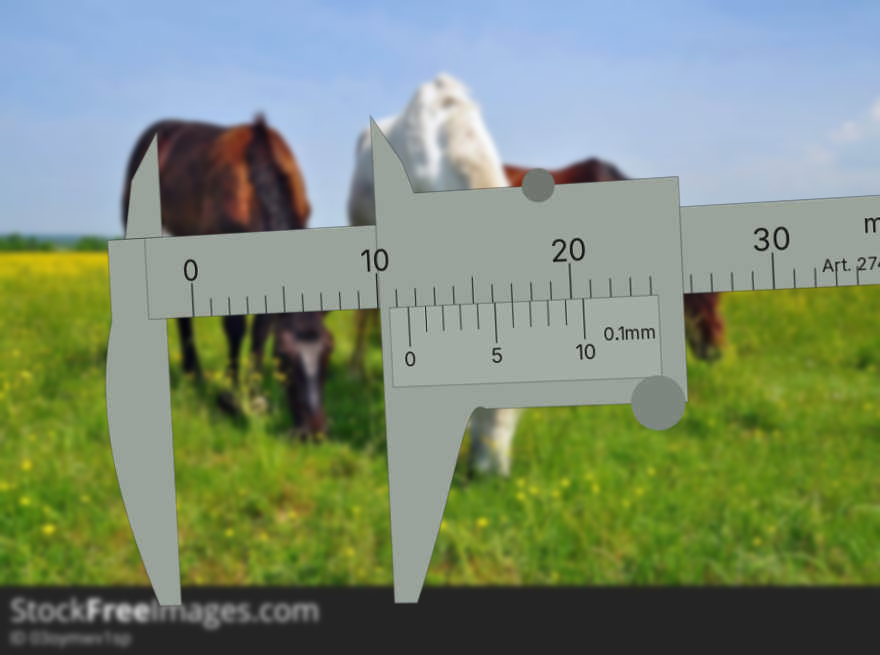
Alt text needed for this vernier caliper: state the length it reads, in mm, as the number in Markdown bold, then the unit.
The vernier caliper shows **11.6** mm
